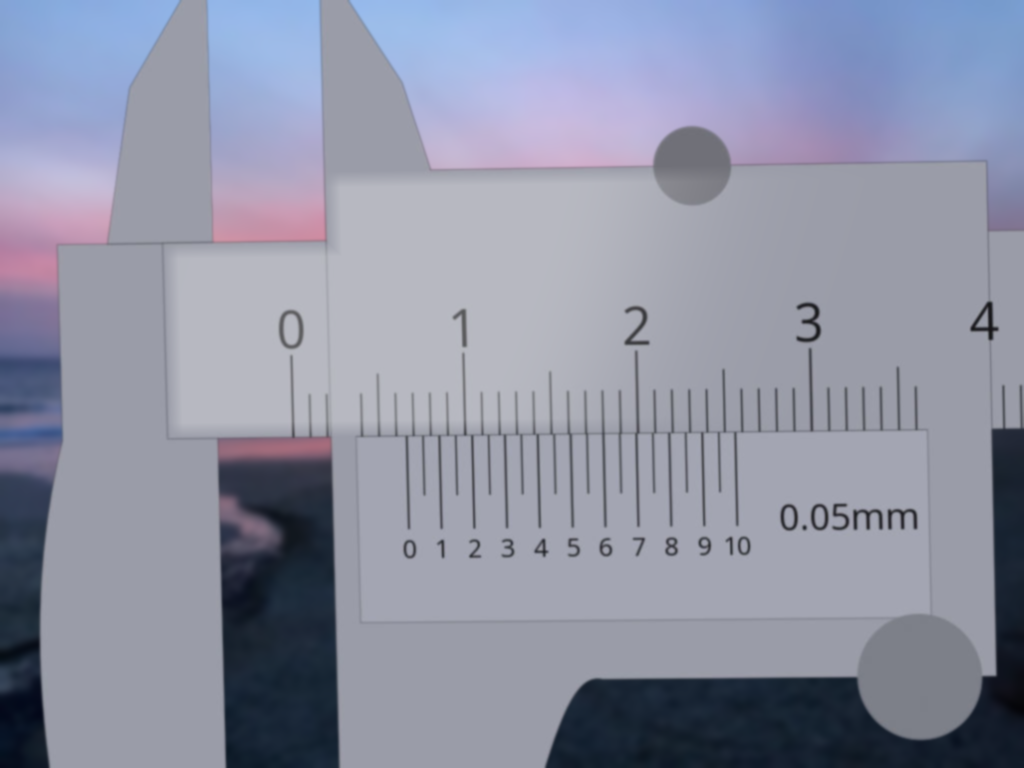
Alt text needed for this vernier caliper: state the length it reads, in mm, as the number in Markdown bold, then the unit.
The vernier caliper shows **6.6** mm
